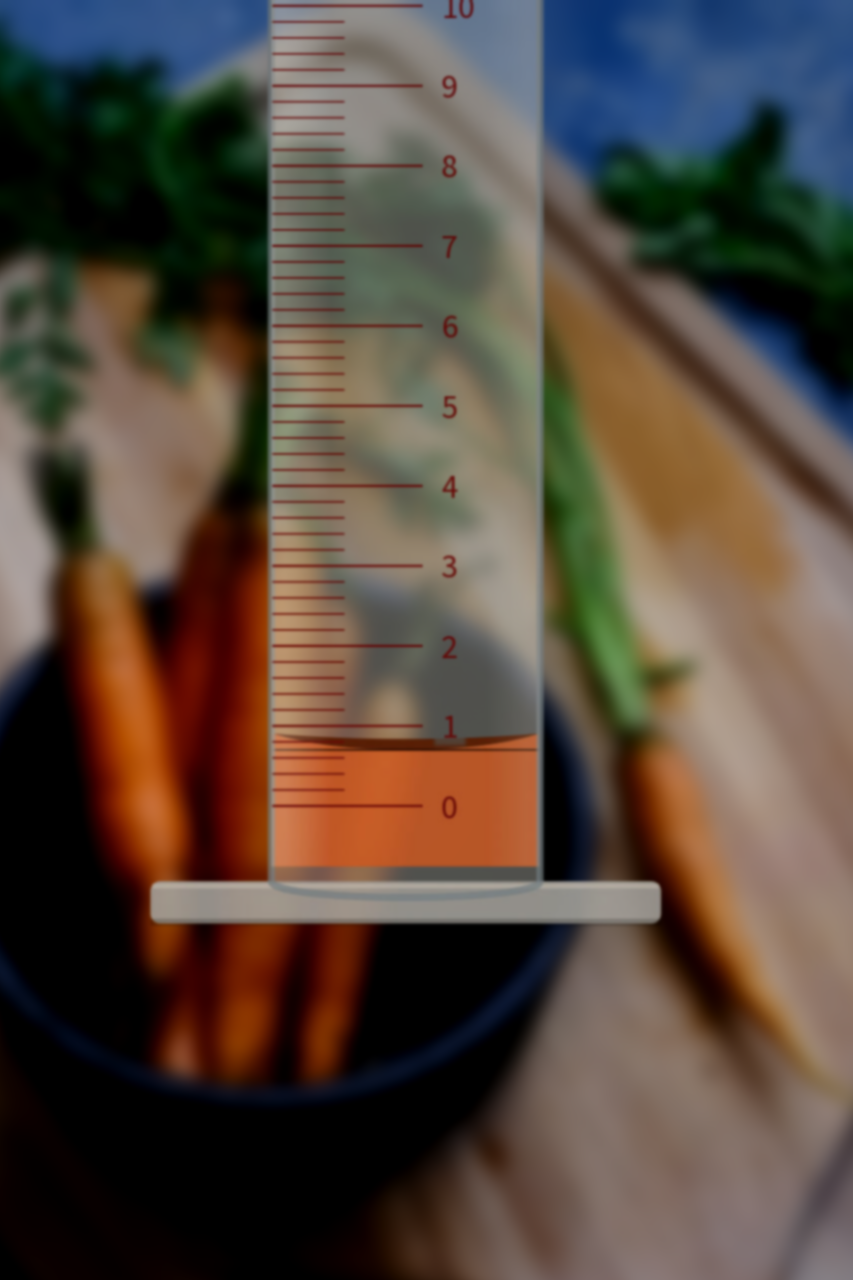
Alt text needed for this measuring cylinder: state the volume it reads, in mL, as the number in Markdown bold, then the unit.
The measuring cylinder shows **0.7** mL
